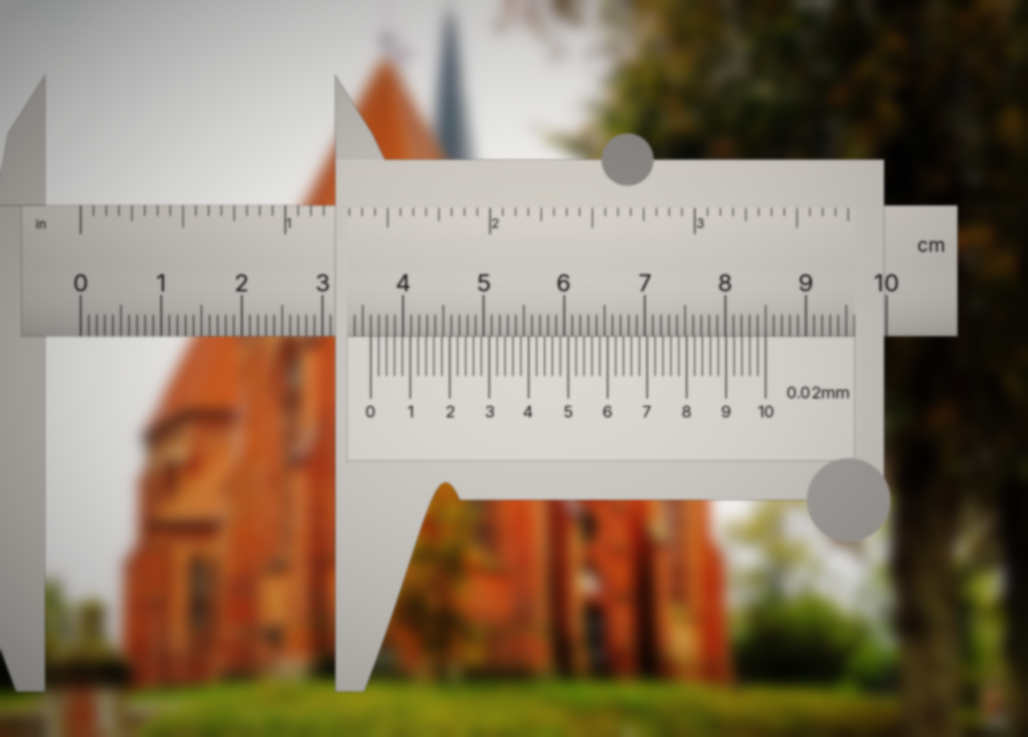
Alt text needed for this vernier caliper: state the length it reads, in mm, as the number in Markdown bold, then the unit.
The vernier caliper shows **36.0** mm
